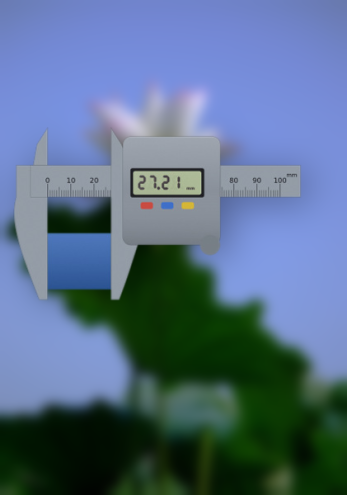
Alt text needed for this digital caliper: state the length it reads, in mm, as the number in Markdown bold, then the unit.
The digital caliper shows **27.21** mm
